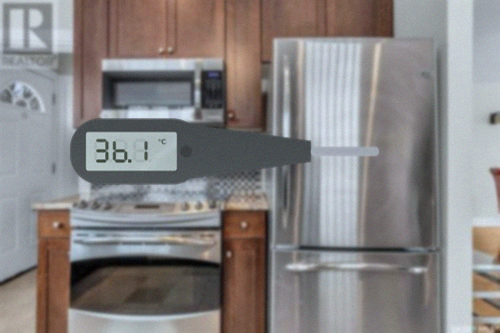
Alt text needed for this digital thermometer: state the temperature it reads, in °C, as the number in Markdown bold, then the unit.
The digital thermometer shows **36.1** °C
